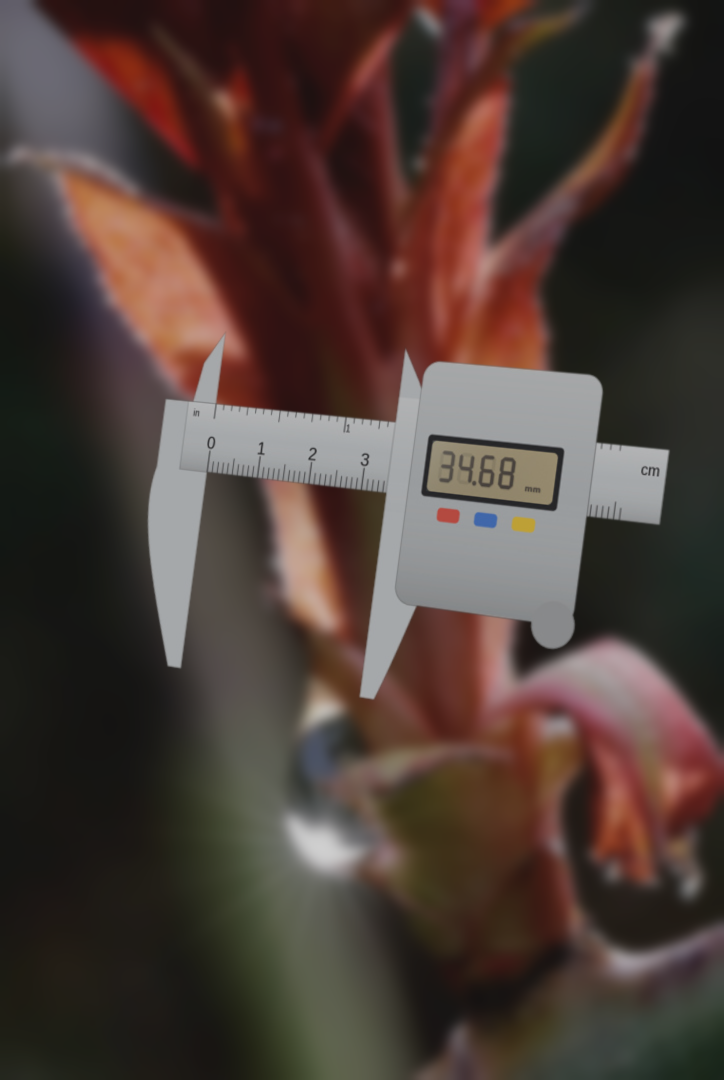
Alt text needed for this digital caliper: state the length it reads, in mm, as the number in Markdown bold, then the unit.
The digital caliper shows **34.68** mm
